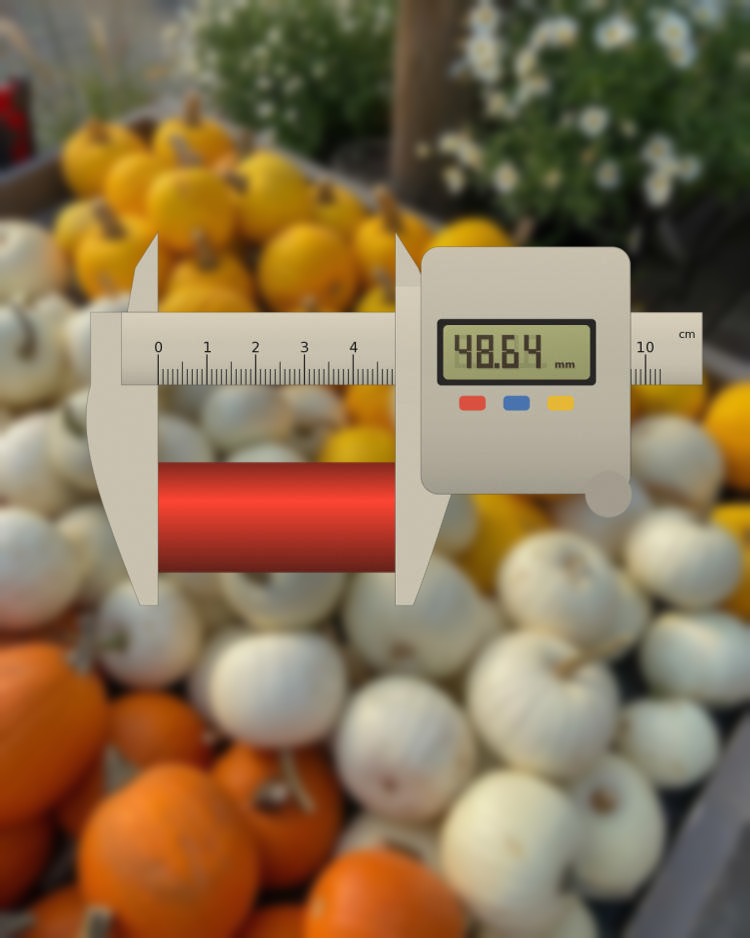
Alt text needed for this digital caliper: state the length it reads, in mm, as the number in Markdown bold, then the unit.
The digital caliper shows **48.64** mm
